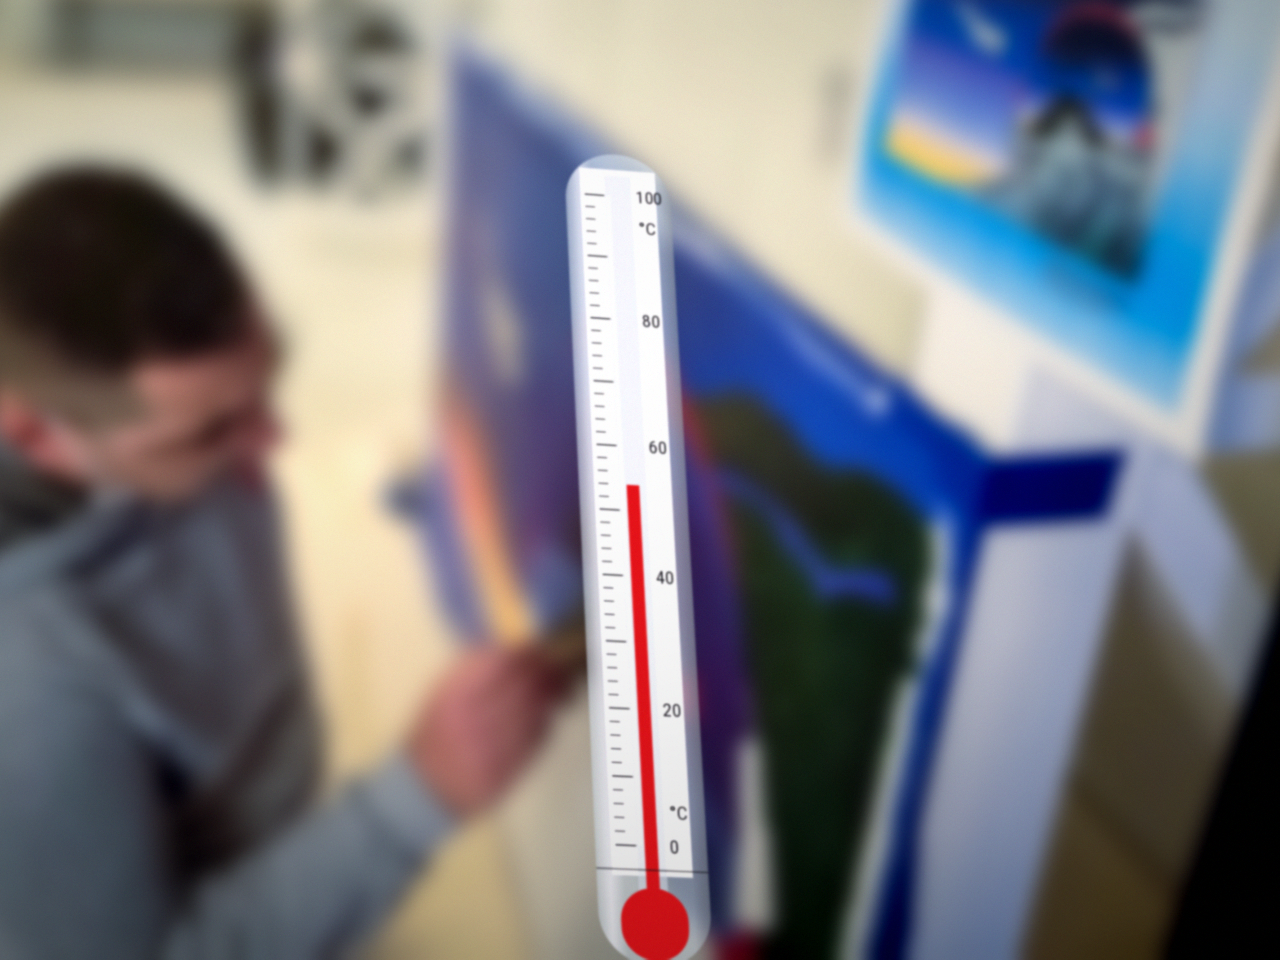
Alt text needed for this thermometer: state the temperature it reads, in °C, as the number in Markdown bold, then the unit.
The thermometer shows **54** °C
